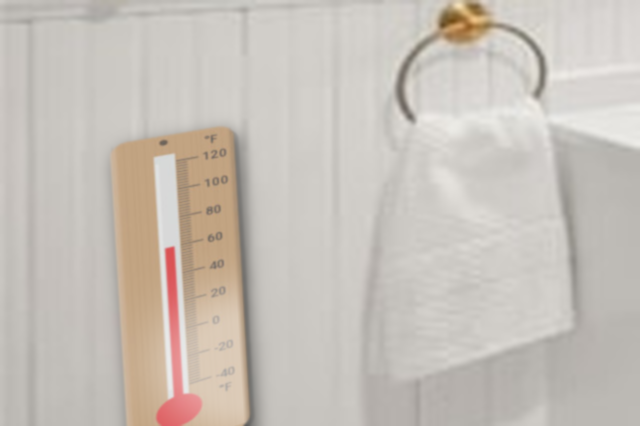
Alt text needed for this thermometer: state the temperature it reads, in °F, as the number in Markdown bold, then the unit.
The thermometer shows **60** °F
